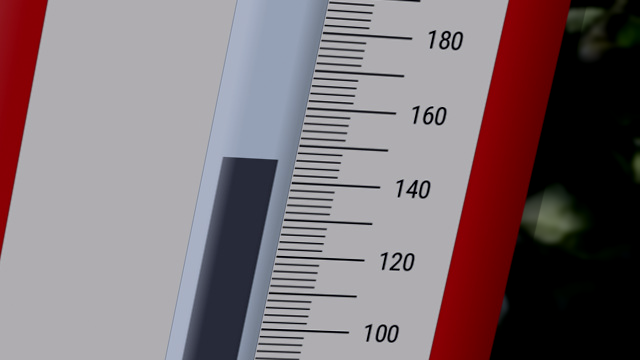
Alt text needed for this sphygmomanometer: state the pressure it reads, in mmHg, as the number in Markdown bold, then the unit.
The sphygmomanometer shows **146** mmHg
